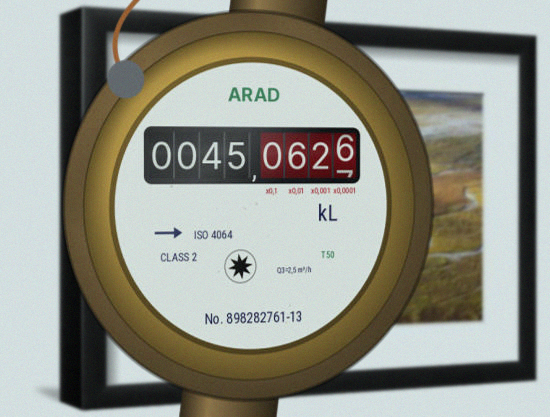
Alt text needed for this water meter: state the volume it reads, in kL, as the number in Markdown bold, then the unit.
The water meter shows **45.0626** kL
